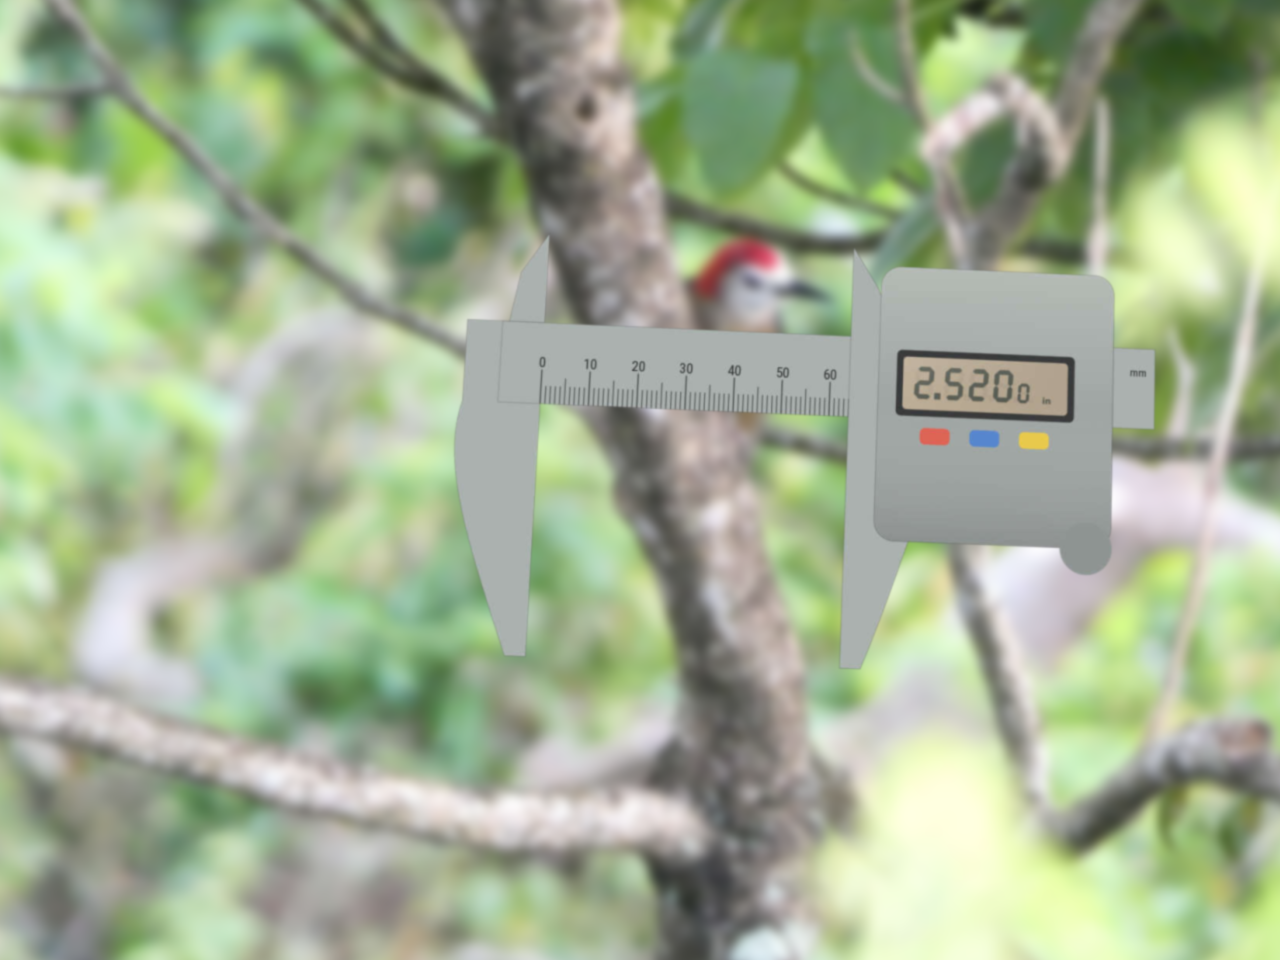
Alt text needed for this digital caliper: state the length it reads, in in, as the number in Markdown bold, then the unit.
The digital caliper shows **2.5200** in
